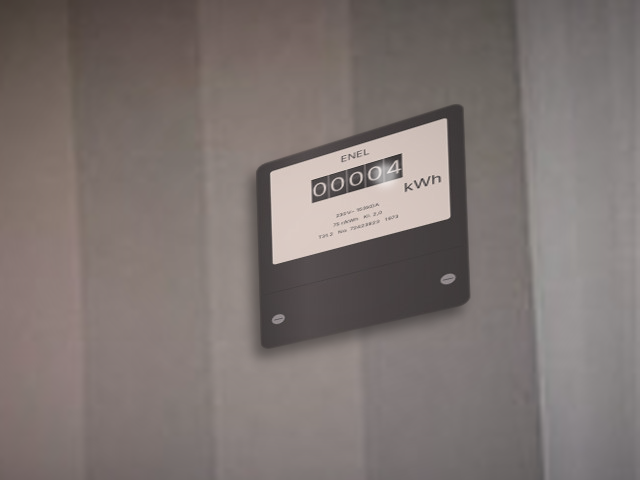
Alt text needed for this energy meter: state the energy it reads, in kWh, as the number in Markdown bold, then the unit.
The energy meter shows **4** kWh
